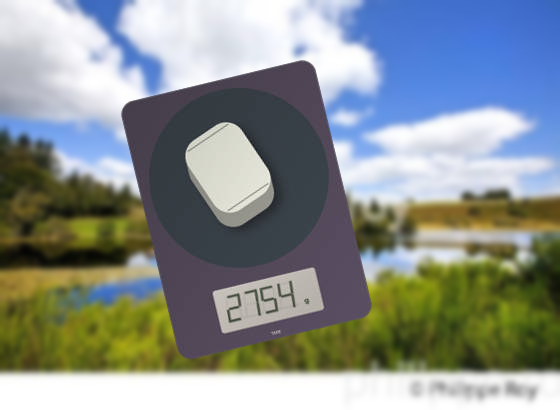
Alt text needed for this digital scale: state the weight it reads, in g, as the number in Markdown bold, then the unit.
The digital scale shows **2754** g
